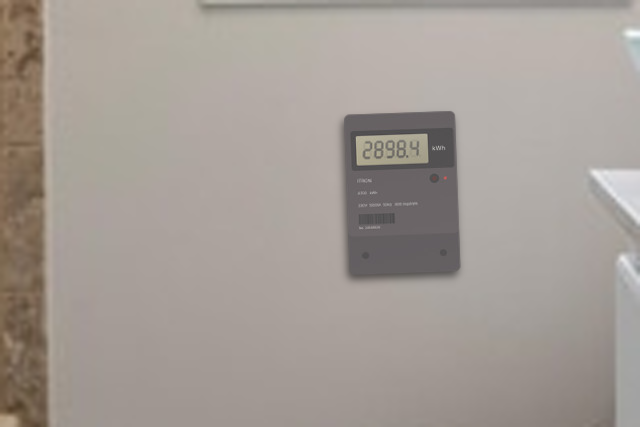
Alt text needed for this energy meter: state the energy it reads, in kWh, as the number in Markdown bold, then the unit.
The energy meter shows **2898.4** kWh
